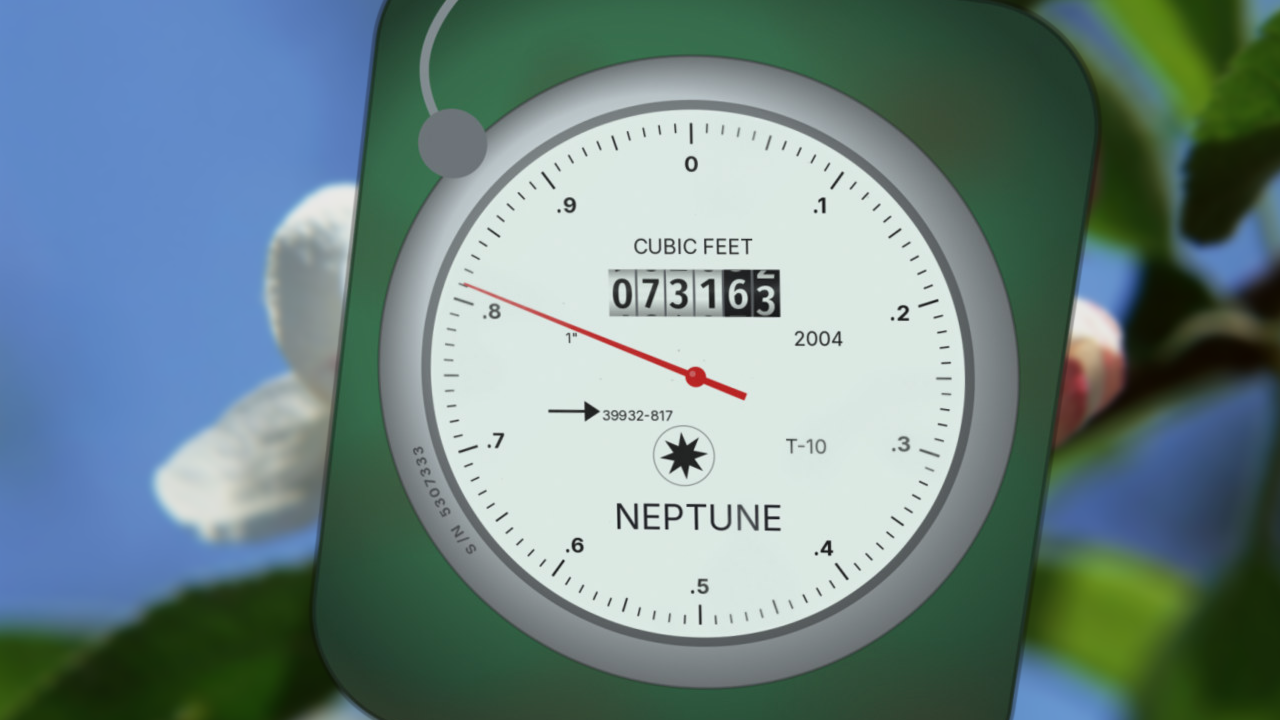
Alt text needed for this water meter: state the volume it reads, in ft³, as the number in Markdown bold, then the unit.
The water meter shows **73162.81** ft³
